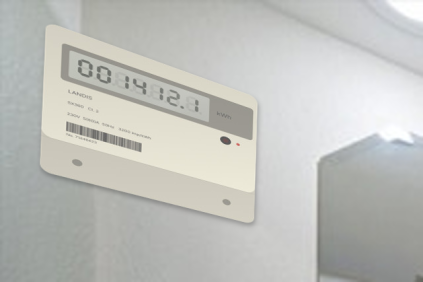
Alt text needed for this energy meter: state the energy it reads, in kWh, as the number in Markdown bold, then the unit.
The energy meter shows **1412.1** kWh
